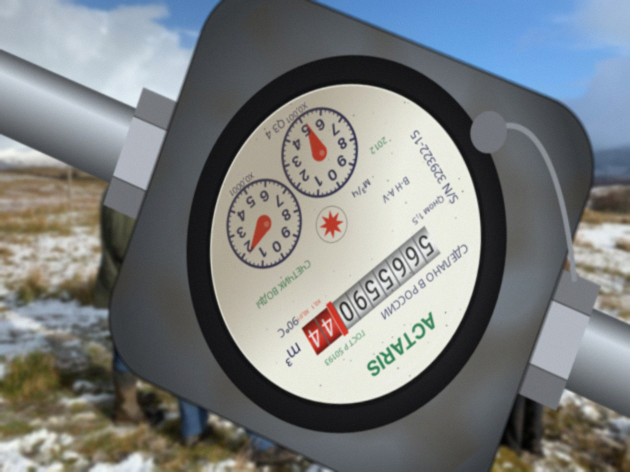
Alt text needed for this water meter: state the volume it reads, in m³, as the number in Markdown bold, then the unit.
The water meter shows **5665590.4451** m³
